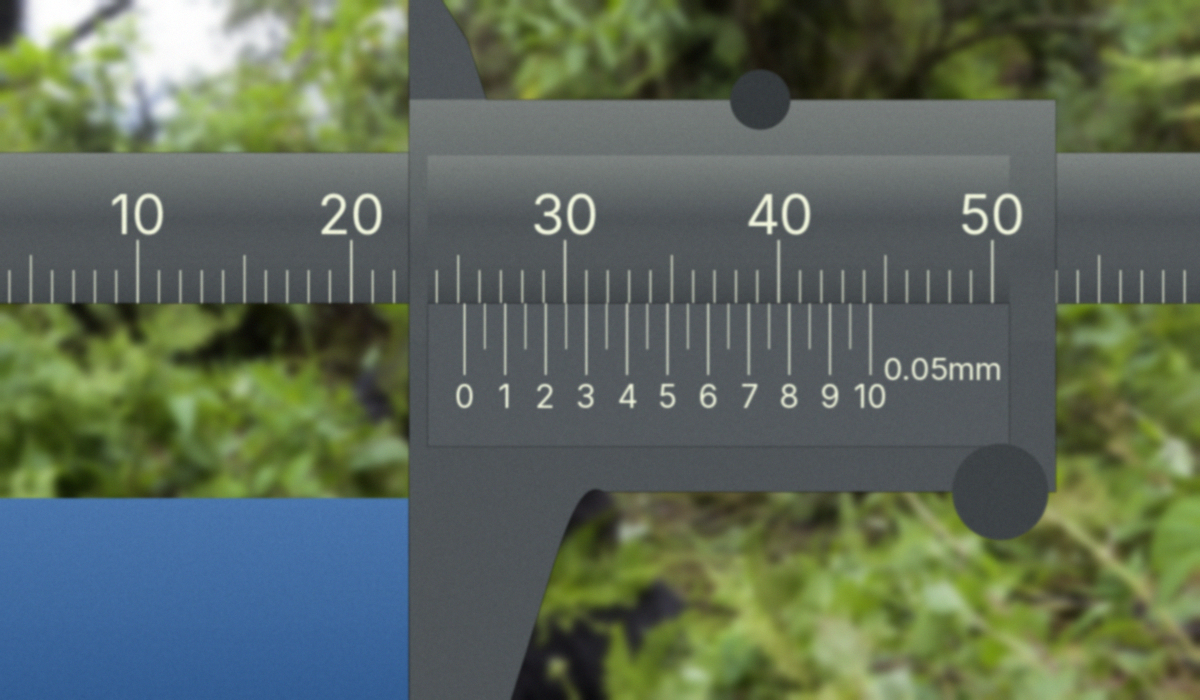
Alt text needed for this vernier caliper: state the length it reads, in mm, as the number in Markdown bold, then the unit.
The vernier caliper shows **25.3** mm
